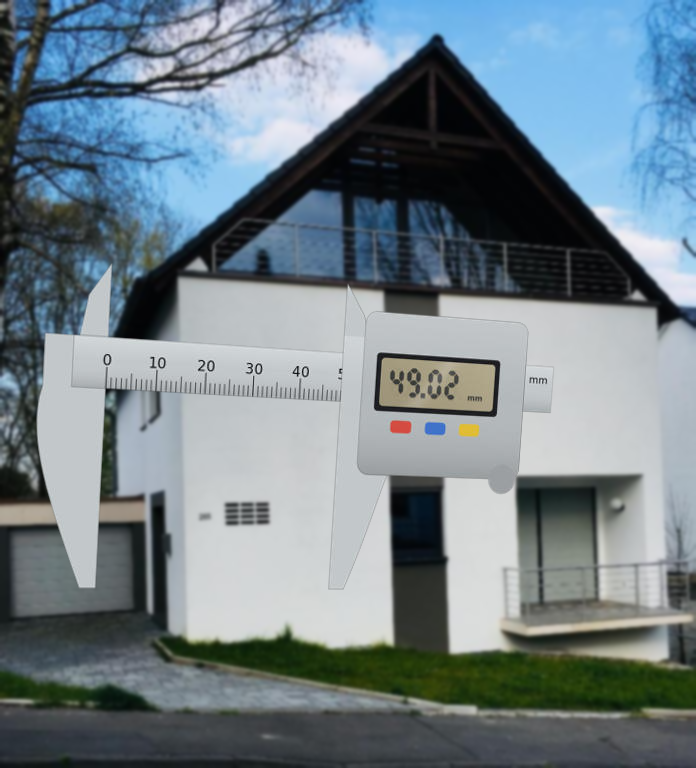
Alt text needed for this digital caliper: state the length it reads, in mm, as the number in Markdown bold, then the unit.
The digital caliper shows **49.02** mm
